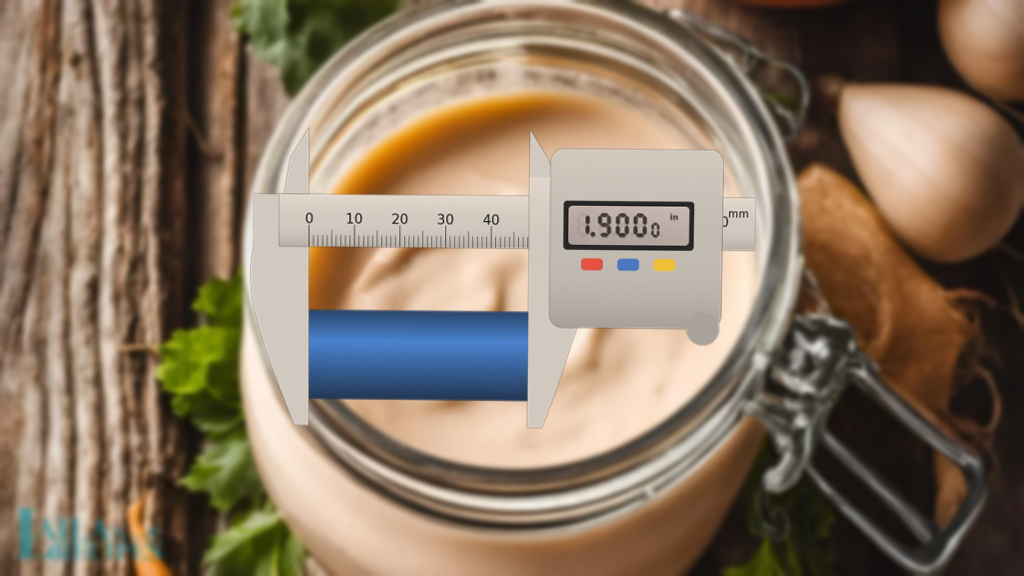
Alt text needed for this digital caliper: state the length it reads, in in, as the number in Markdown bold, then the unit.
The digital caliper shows **1.9000** in
